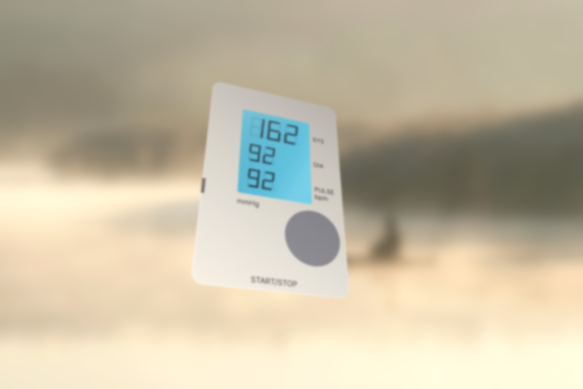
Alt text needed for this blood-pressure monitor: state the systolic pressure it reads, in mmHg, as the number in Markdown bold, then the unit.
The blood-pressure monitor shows **162** mmHg
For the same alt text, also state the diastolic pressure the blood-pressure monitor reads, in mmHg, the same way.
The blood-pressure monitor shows **92** mmHg
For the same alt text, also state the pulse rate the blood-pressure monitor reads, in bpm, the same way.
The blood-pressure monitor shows **92** bpm
